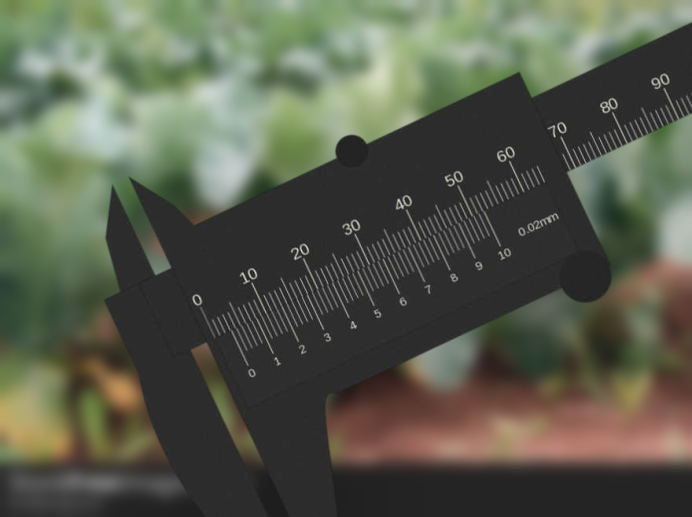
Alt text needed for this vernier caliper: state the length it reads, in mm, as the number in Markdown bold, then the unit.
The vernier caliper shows **3.2** mm
